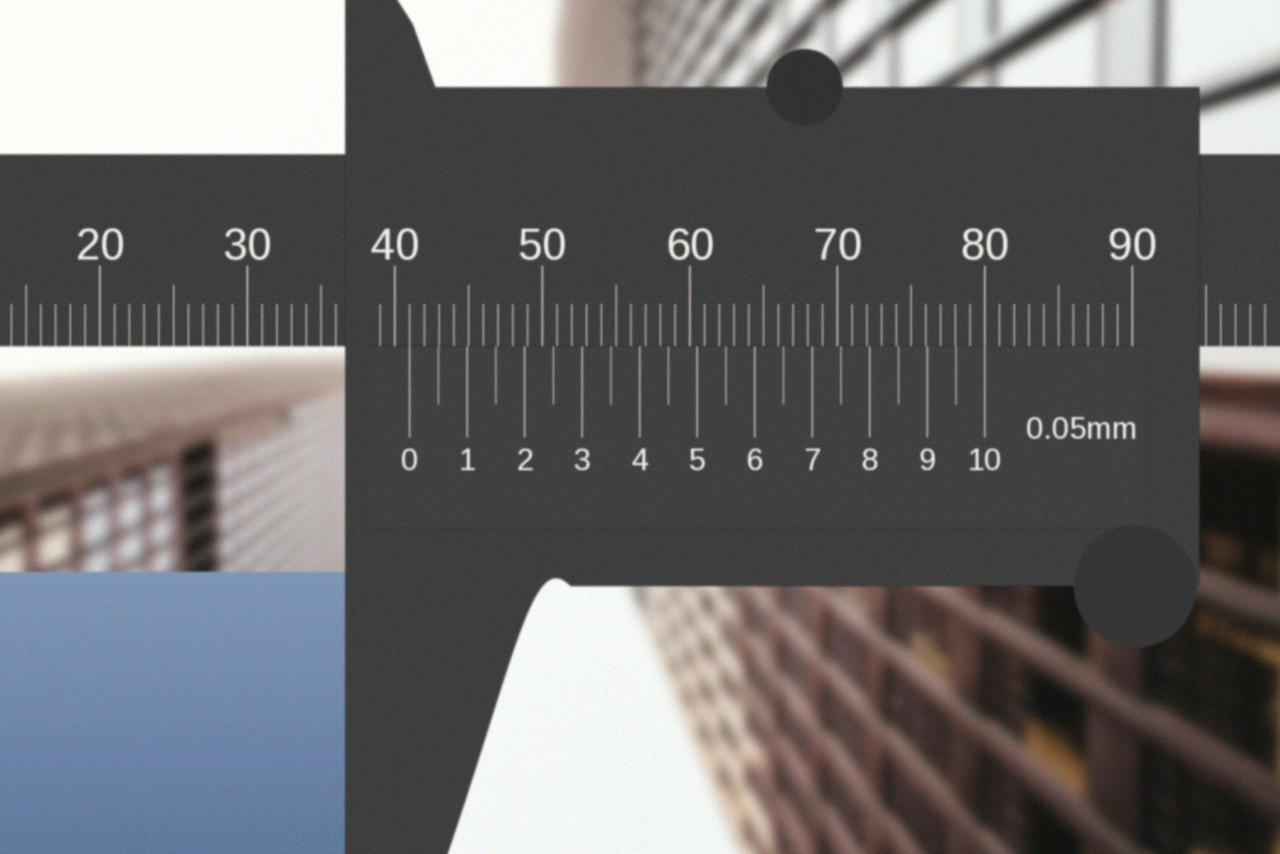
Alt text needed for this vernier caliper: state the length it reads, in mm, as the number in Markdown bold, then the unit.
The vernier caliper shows **41.0** mm
